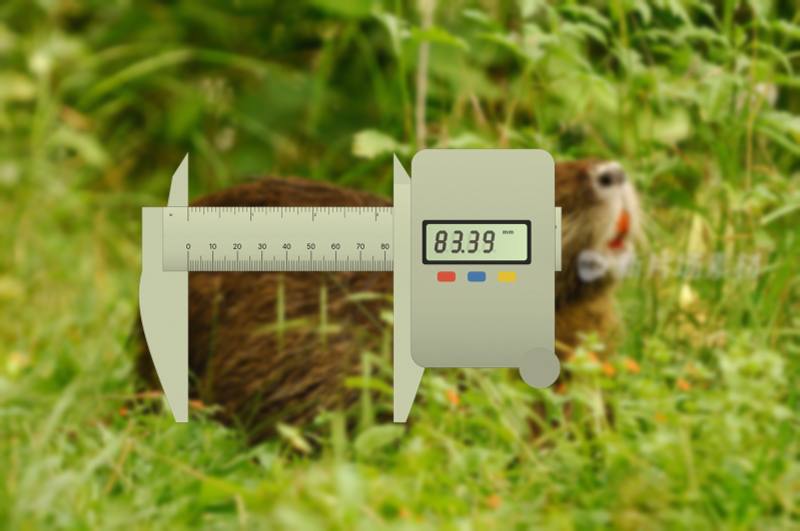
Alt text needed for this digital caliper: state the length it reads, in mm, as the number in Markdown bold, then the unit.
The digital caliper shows **83.39** mm
